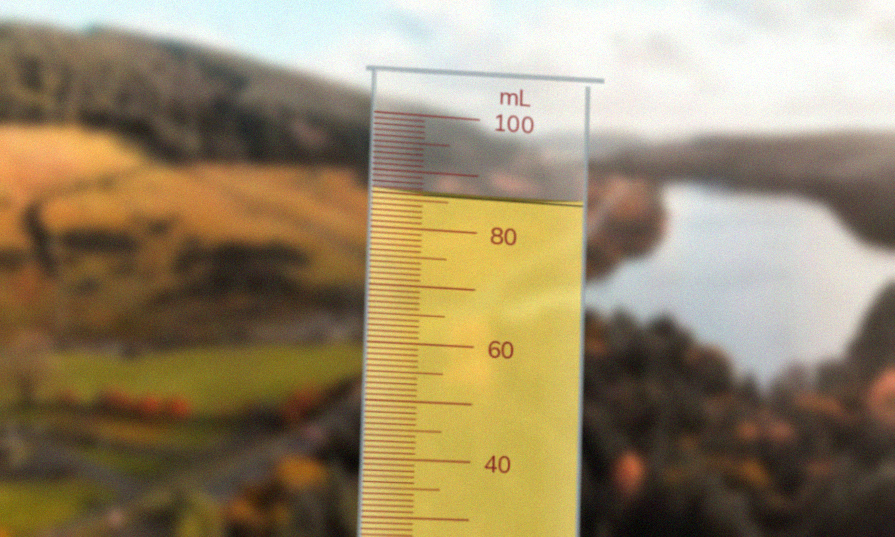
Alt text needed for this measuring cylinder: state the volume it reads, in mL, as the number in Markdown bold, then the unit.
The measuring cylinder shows **86** mL
